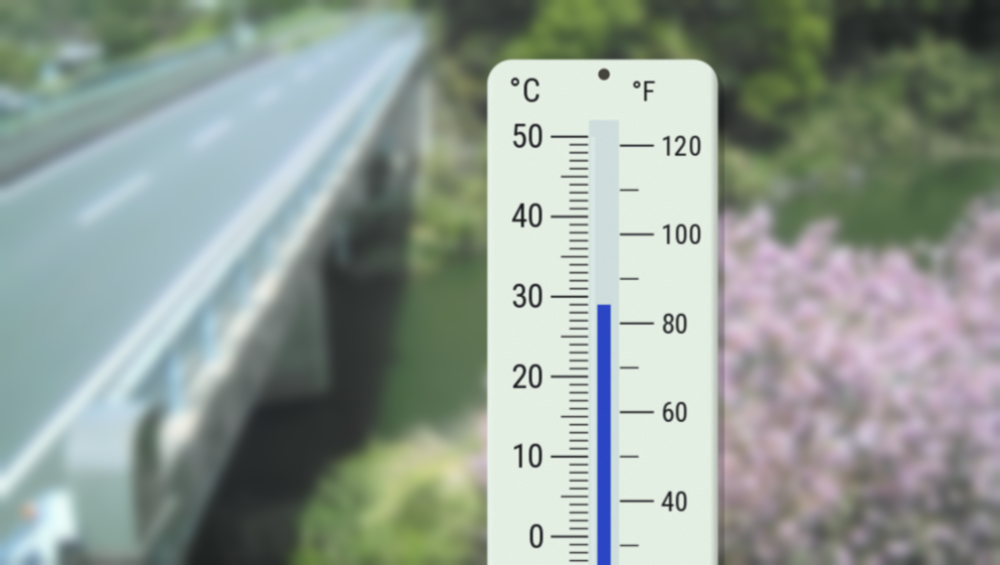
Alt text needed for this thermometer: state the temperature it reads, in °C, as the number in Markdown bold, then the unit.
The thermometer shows **29** °C
